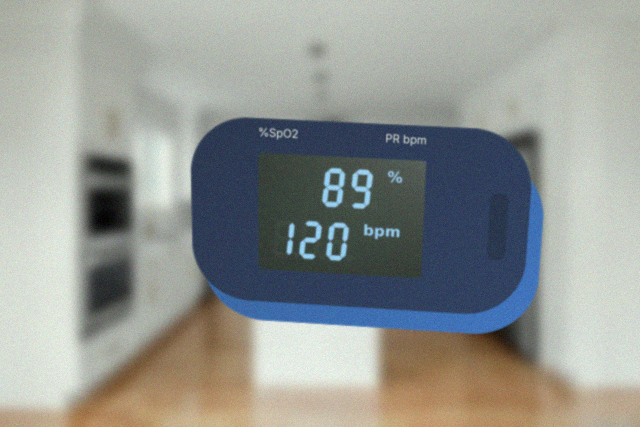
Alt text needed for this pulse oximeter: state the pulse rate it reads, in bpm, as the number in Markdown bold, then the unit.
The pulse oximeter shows **120** bpm
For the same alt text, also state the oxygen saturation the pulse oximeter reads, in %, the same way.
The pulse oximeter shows **89** %
